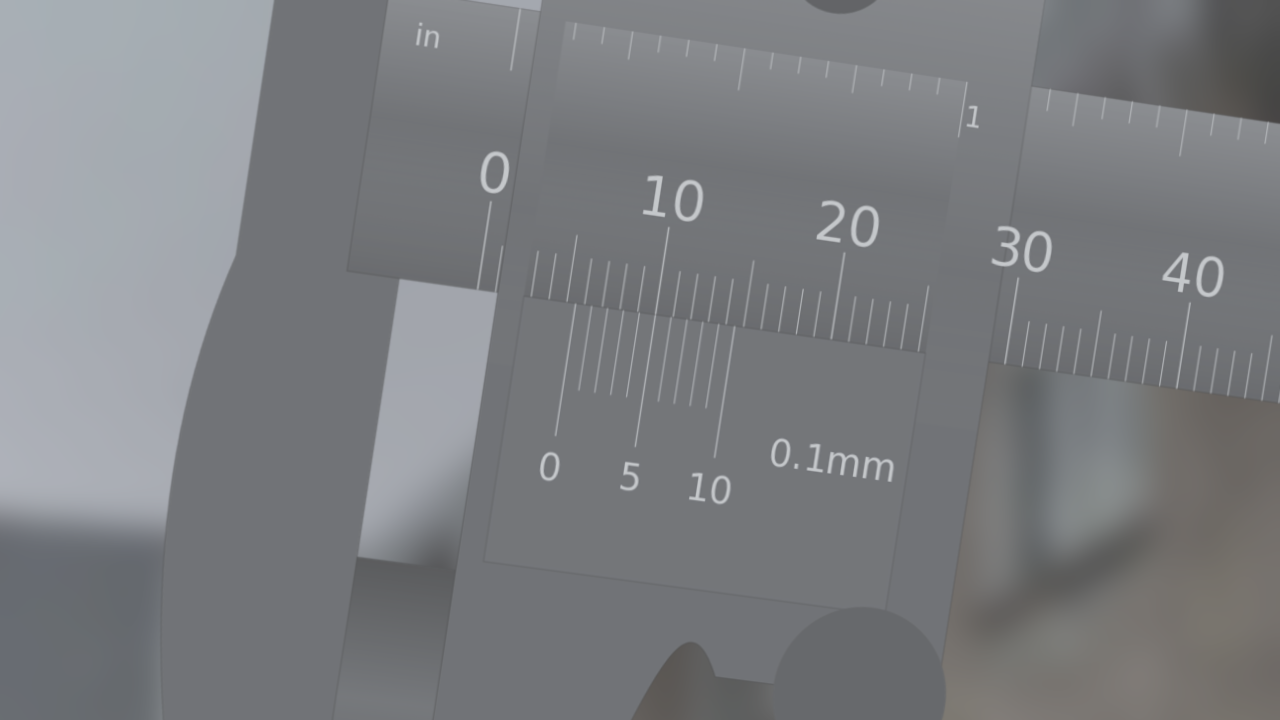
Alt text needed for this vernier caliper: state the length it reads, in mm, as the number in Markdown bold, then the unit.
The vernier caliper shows **5.5** mm
